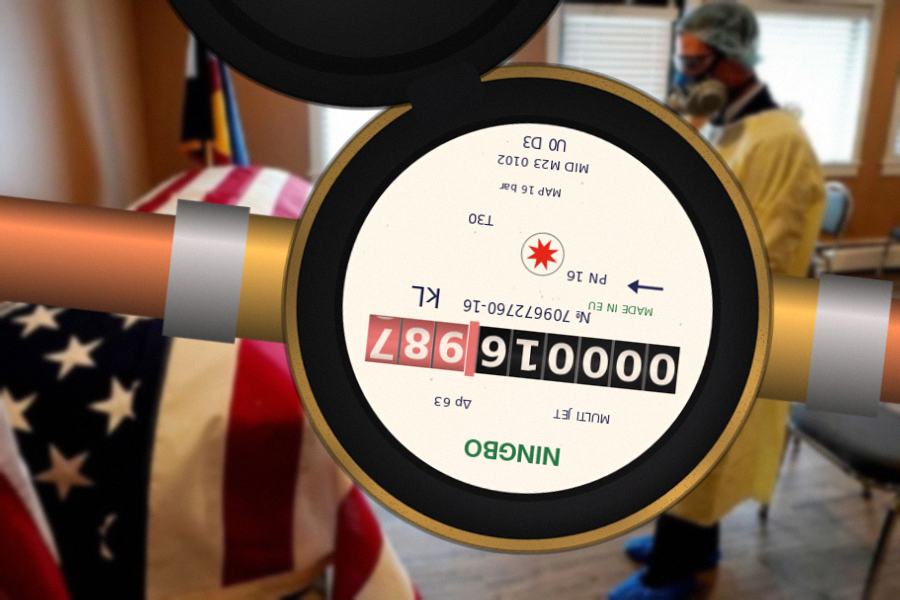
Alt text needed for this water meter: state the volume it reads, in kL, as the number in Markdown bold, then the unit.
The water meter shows **16.987** kL
